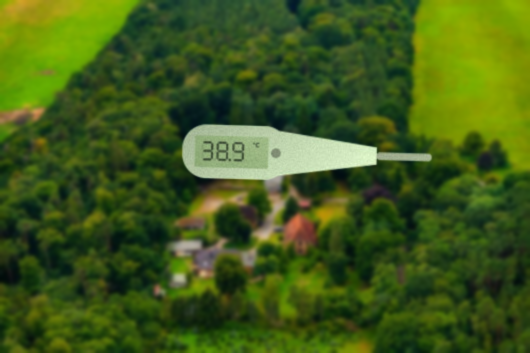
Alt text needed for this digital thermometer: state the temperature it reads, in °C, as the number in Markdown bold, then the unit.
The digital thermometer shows **38.9** °C
